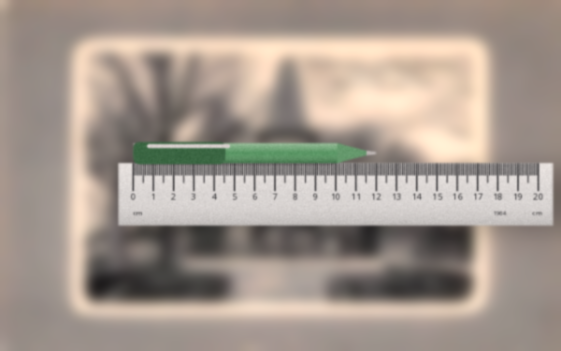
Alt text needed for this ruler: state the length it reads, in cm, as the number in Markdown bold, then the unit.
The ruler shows **12** cm
